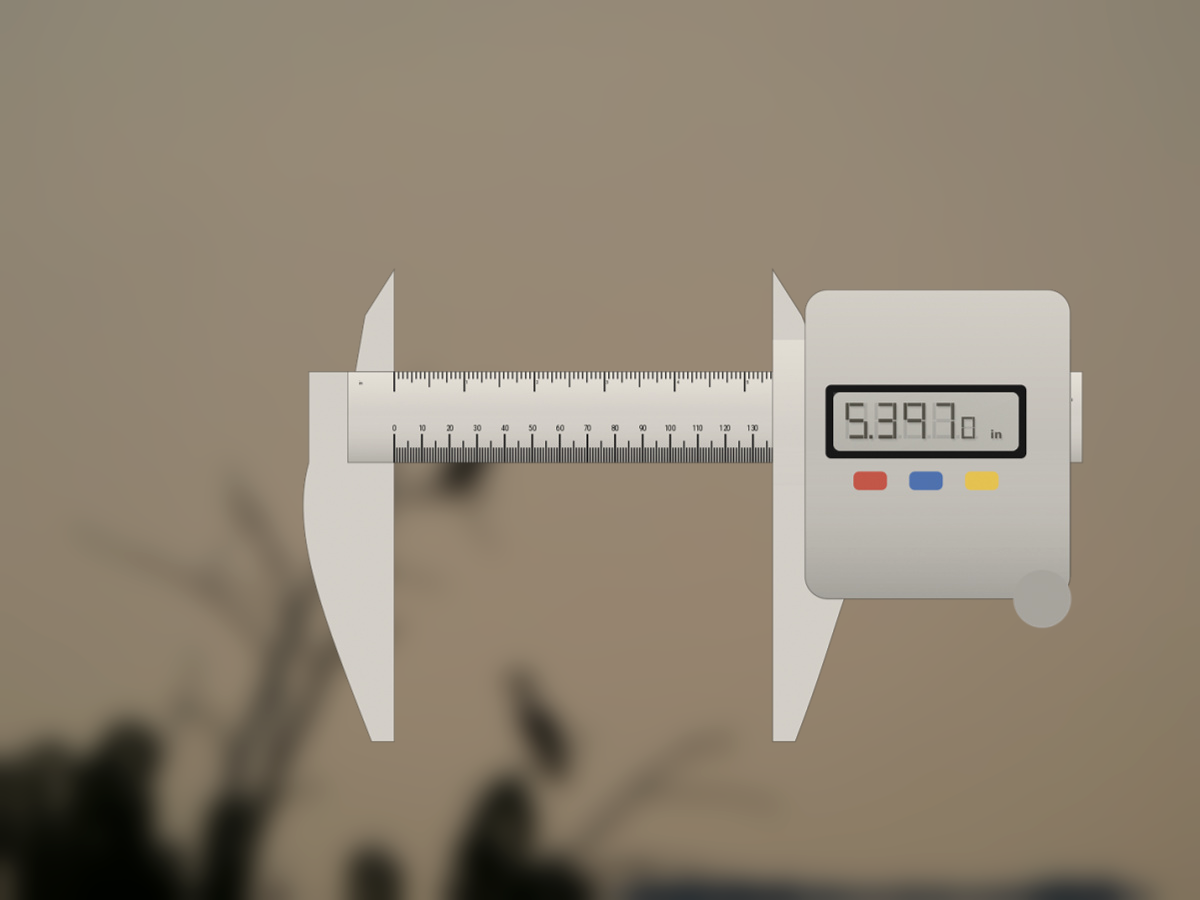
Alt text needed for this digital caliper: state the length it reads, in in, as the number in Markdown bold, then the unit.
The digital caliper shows **5.3970** in
